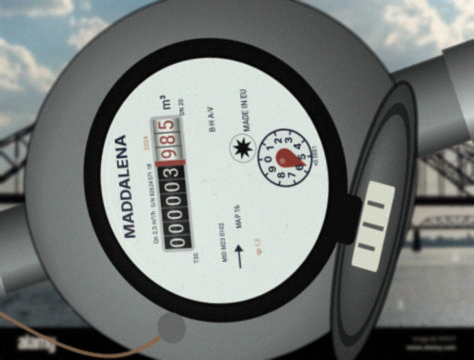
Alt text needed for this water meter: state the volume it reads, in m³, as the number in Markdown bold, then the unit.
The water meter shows **3.9855** m³
